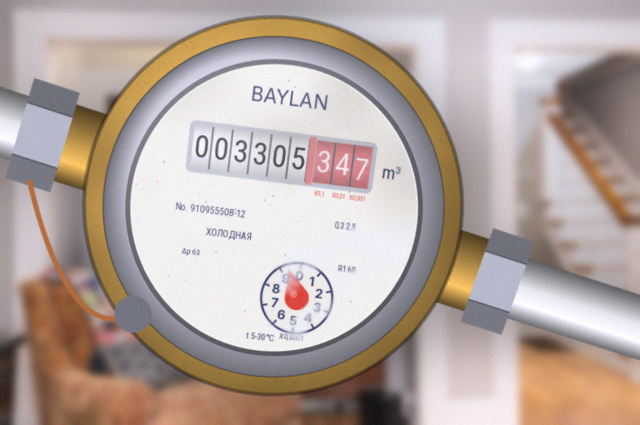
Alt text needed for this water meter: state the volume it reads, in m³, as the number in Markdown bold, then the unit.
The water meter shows **3305.3469** m³
